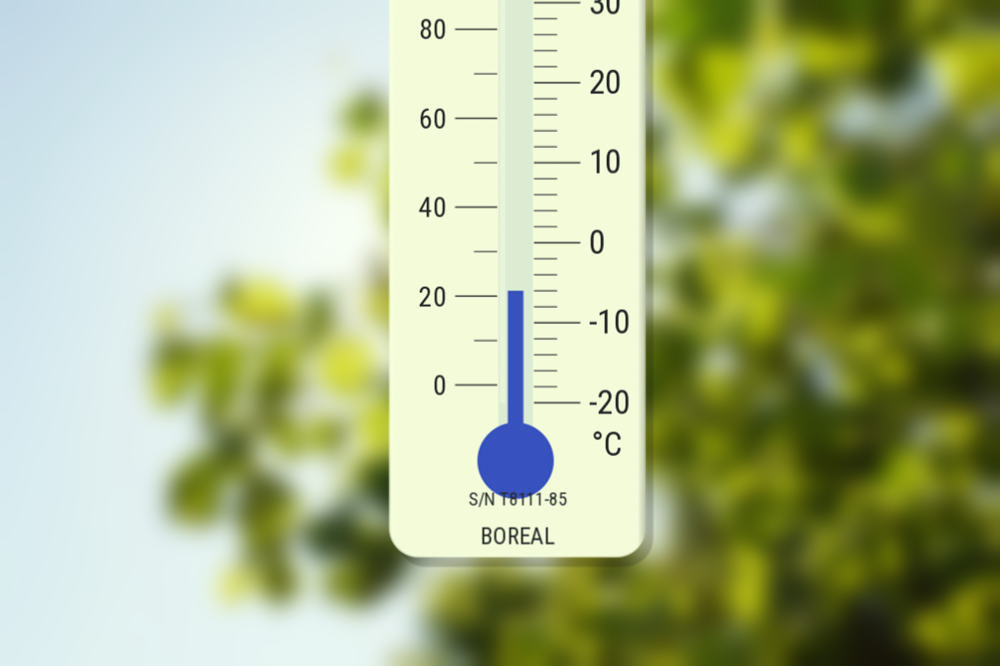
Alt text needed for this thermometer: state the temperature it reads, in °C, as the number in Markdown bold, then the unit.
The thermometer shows **-6** °C
